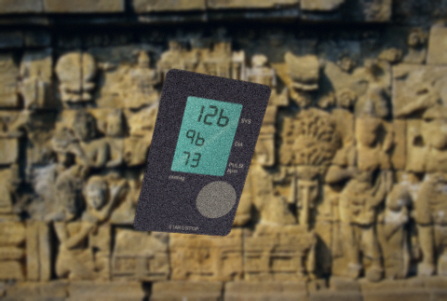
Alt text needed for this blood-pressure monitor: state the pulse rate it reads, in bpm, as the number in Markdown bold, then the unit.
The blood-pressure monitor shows **73** bpm
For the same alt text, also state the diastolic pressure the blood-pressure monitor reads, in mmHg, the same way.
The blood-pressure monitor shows **96** mmHg
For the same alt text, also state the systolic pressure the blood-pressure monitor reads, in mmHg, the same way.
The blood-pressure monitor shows **126** mmHg
